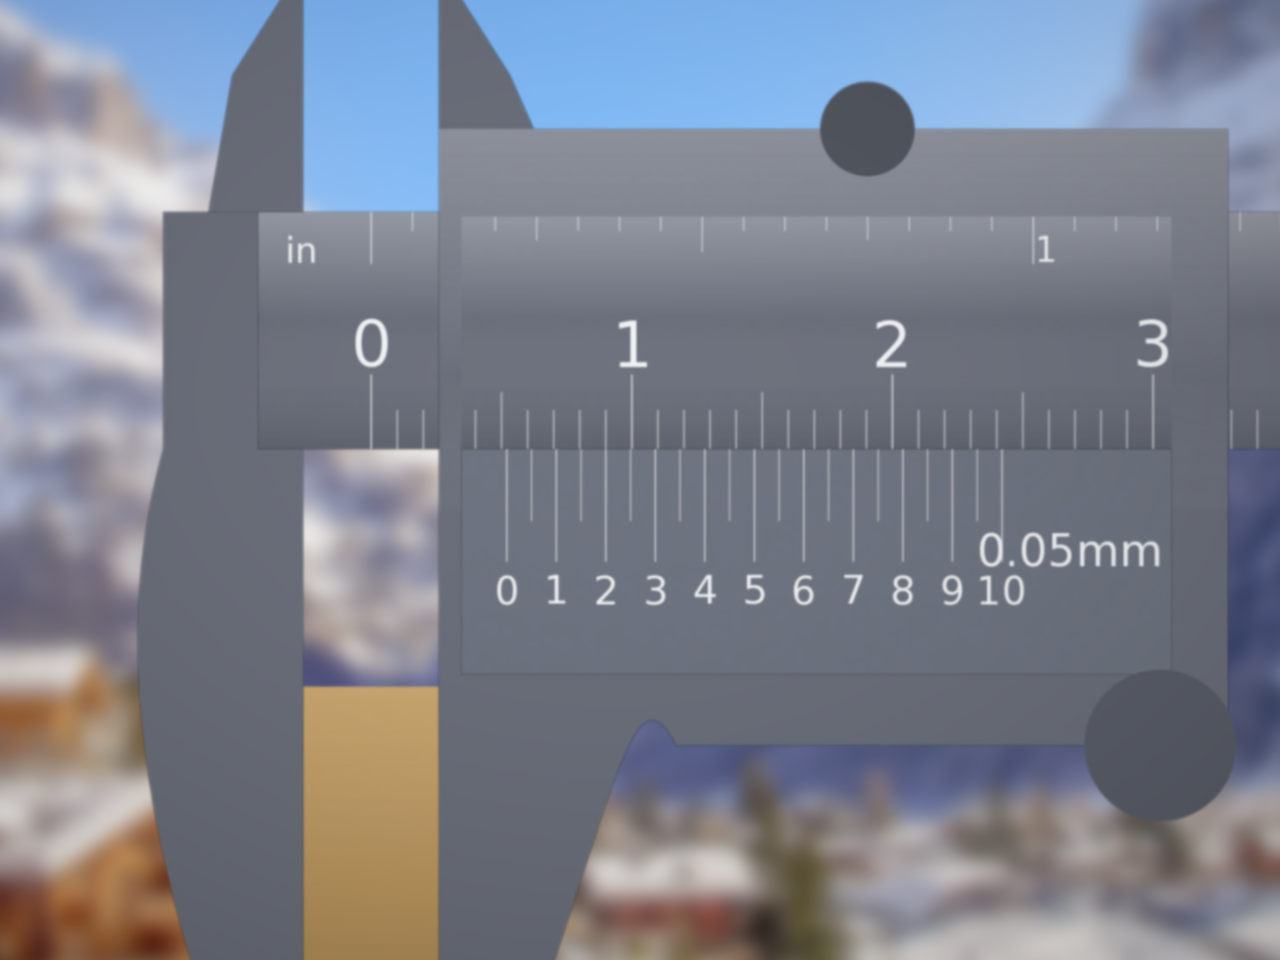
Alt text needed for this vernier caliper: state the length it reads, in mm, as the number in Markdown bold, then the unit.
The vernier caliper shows **5.2** mm
